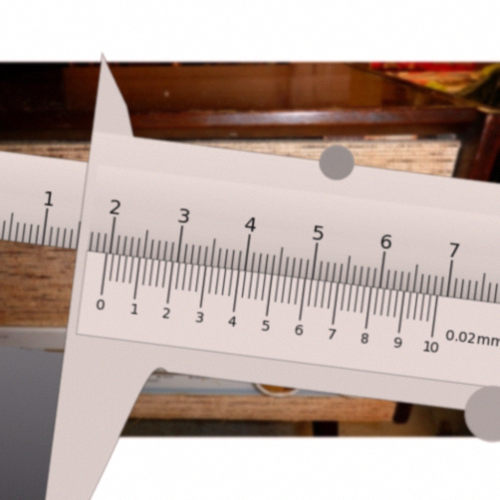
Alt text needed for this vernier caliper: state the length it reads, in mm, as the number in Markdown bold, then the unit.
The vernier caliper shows **19.5** mm
